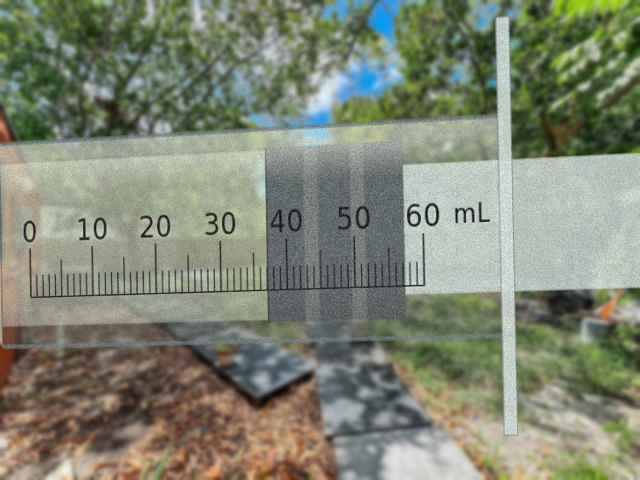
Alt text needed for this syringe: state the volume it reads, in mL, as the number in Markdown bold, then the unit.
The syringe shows **37** mL
